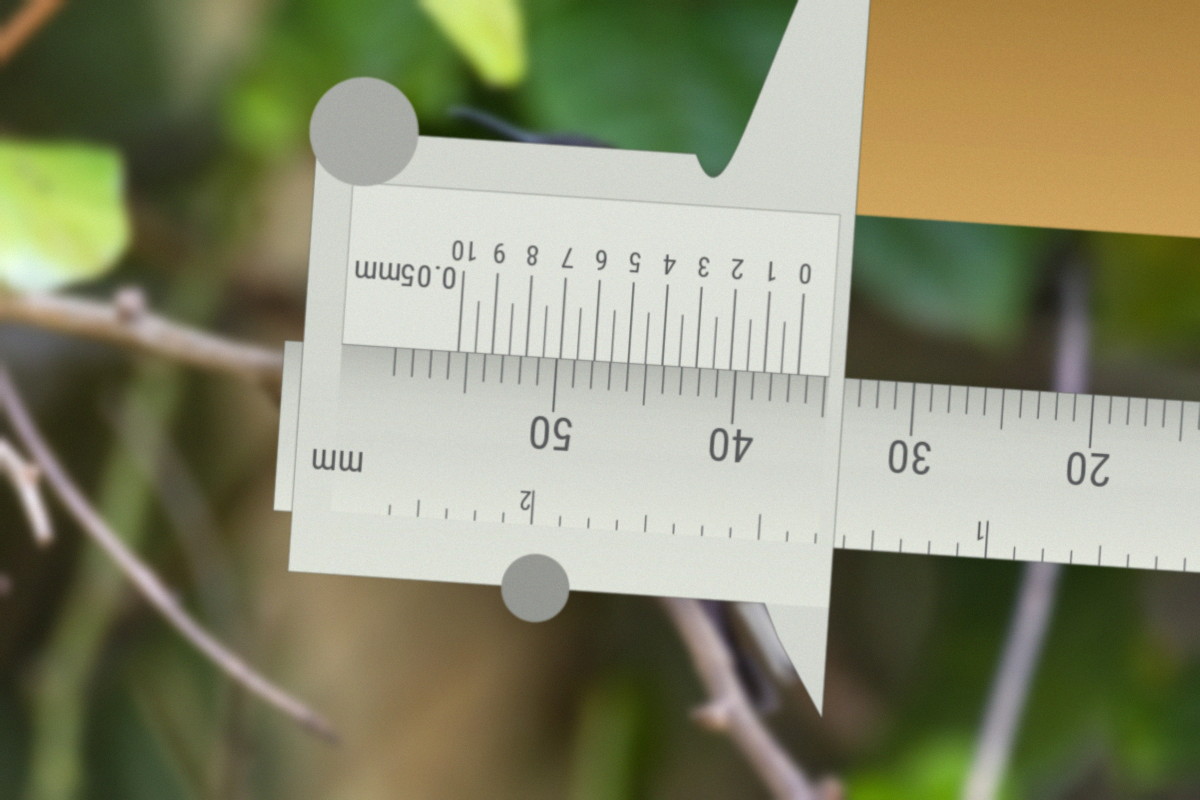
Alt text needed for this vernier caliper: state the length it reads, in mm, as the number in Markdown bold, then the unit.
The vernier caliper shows **36.5** mm
